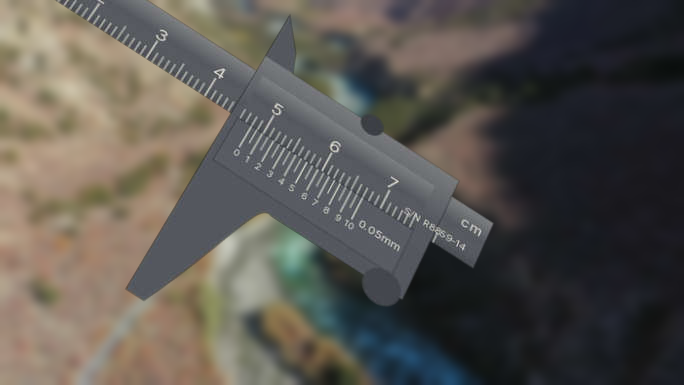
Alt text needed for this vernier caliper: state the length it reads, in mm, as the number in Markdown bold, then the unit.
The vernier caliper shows **48.0** mm
